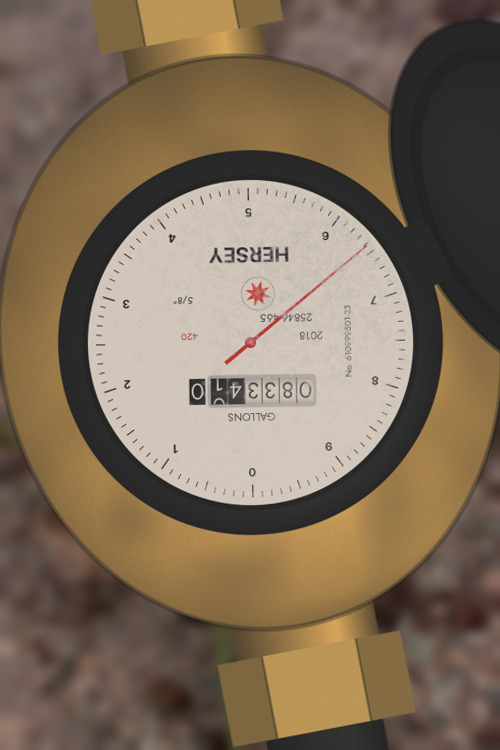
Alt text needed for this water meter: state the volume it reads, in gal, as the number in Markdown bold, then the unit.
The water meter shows **833406.4** gal
